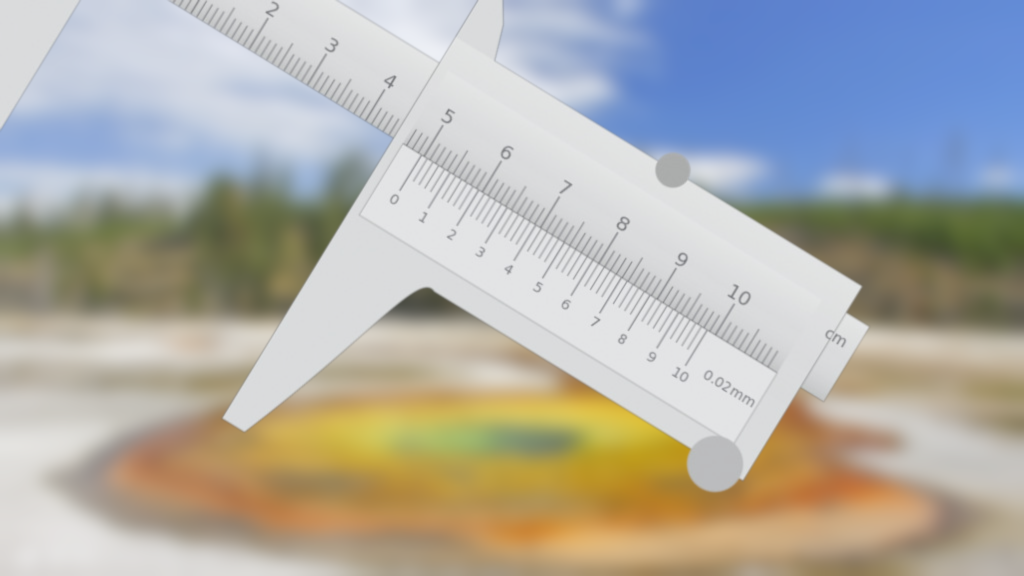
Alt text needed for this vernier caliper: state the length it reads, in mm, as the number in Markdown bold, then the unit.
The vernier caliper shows **49.6** mm
